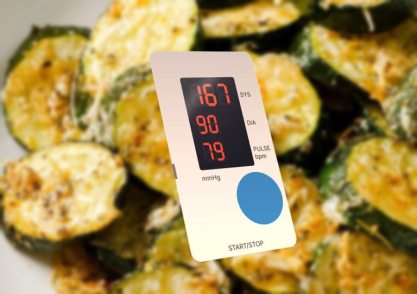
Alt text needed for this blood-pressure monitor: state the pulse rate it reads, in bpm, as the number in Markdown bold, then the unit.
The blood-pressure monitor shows **79** bpm
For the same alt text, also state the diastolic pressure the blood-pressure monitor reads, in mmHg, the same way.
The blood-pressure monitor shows **90** mmHg
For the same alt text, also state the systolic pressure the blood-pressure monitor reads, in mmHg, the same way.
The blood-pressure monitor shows **167** mmHg
